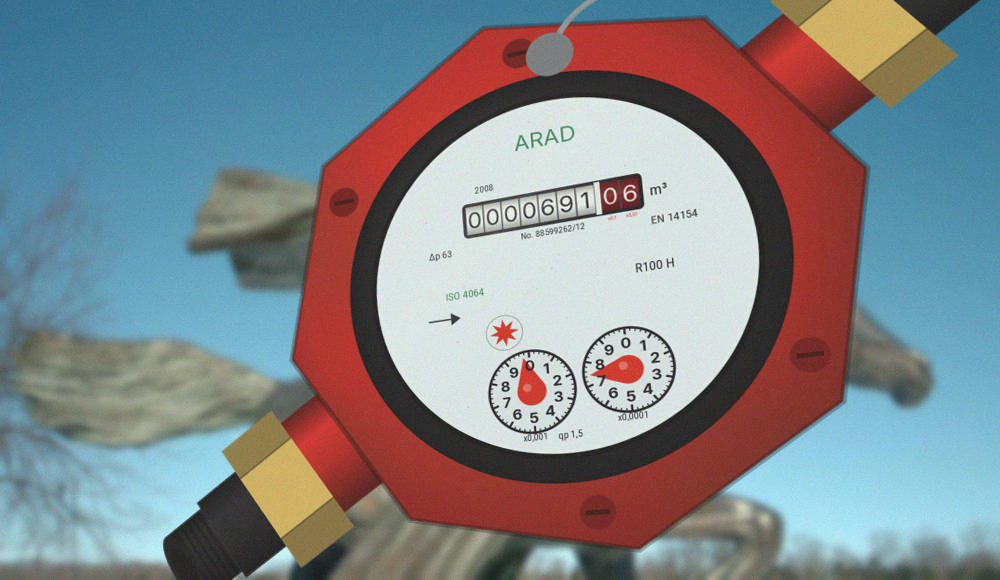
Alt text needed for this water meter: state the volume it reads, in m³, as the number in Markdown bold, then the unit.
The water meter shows **691.0597** m³
